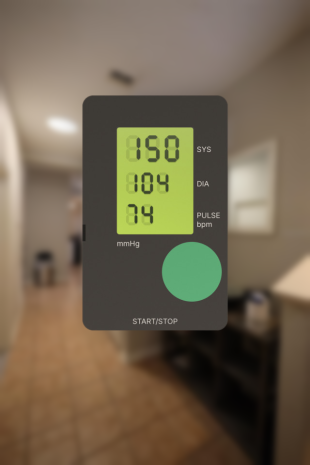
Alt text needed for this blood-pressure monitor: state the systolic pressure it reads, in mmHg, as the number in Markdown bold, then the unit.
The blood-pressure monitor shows **150** mmHg
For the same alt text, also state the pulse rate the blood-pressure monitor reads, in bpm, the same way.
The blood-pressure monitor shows **74** bpm
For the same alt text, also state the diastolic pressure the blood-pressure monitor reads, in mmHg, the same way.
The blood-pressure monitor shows **104** mmHg
